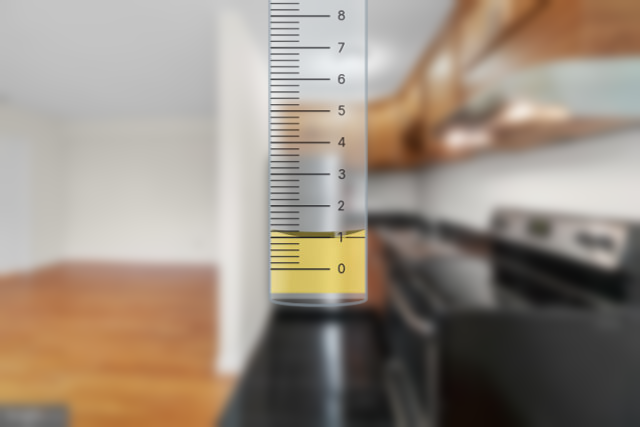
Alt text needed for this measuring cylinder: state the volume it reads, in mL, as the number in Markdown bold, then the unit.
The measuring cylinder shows **1** mL
